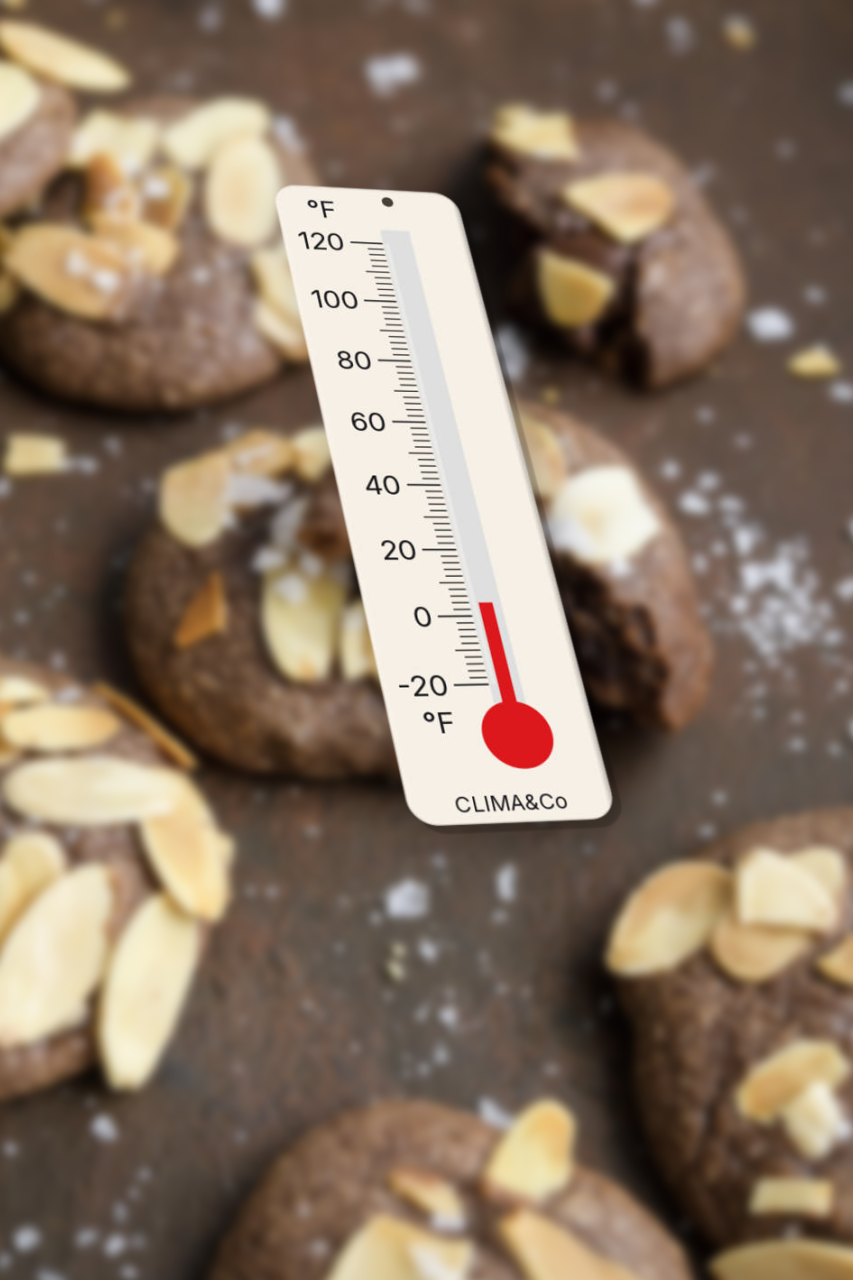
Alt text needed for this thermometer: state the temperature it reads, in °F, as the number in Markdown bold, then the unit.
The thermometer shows **4** °F
